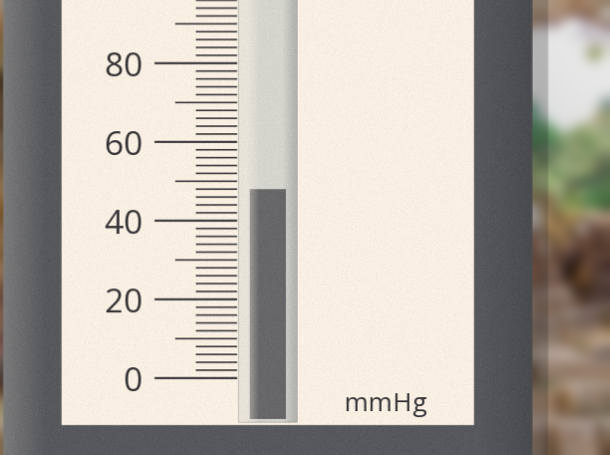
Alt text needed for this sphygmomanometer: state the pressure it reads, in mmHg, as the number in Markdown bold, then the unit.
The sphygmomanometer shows **48** mmHg
